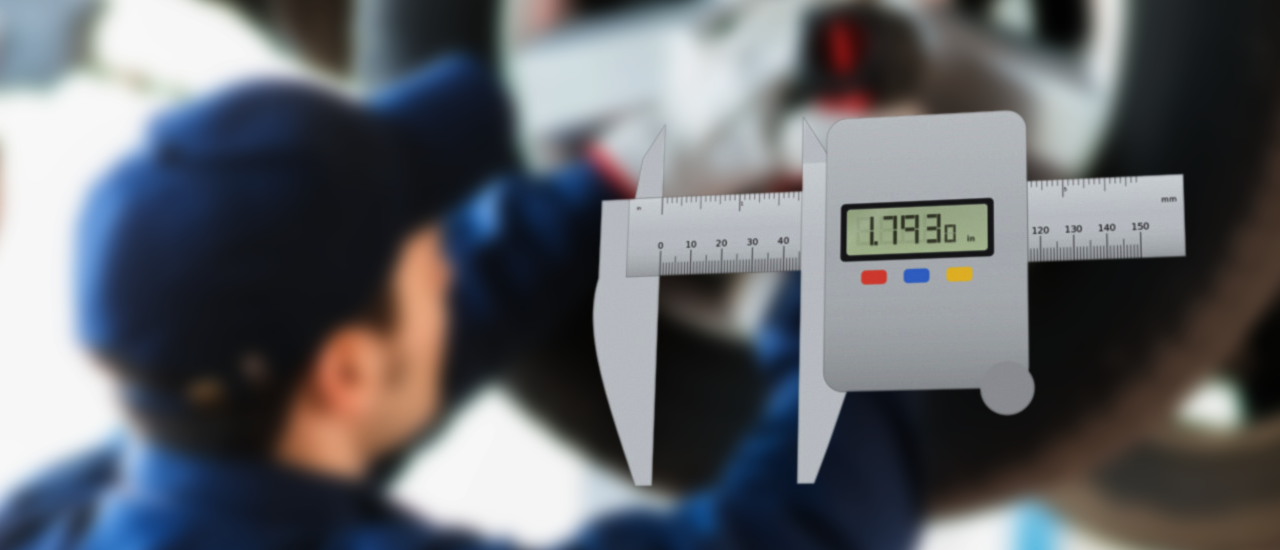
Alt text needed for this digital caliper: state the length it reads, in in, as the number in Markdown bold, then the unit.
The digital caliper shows **1.7930** in
